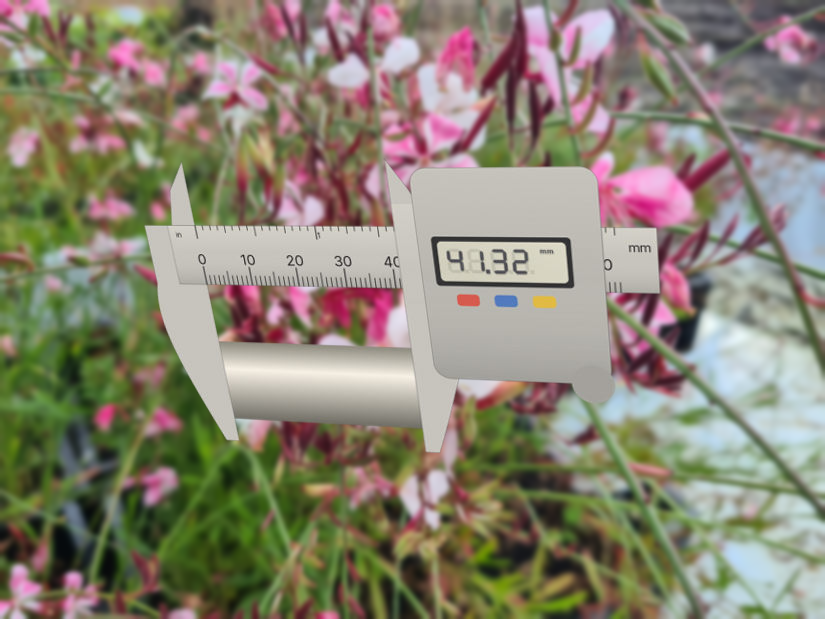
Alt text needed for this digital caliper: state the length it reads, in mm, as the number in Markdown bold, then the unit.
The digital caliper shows **41.32** mm
